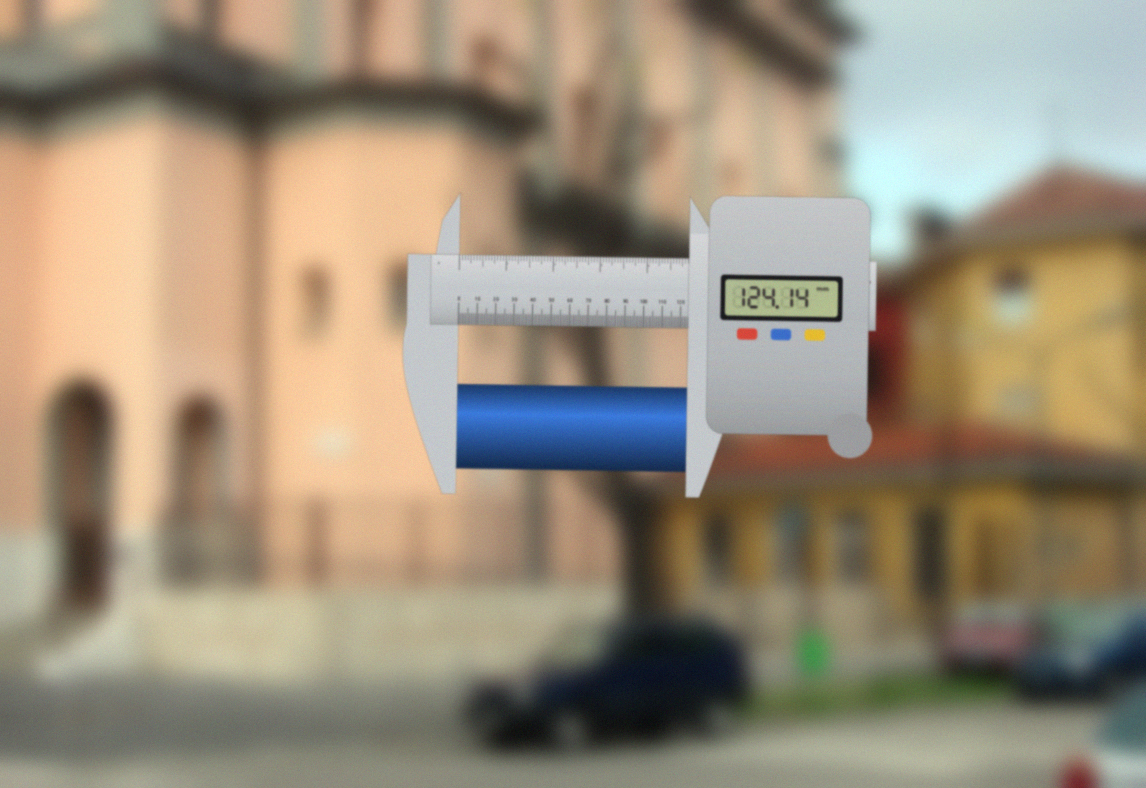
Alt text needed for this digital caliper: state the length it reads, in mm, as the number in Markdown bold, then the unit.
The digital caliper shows **124.14** mm
